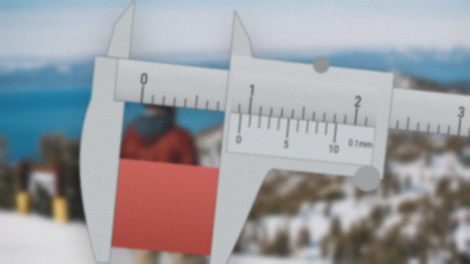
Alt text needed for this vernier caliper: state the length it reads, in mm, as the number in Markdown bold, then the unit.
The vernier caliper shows **9.2** mm
